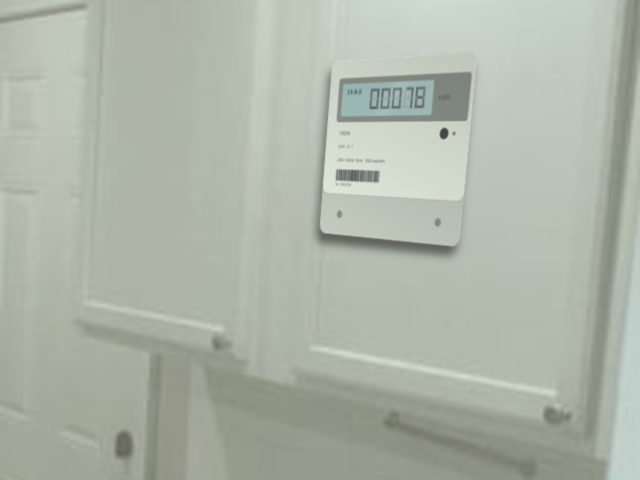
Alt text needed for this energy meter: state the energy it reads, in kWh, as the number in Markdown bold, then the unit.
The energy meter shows **78** kWh
